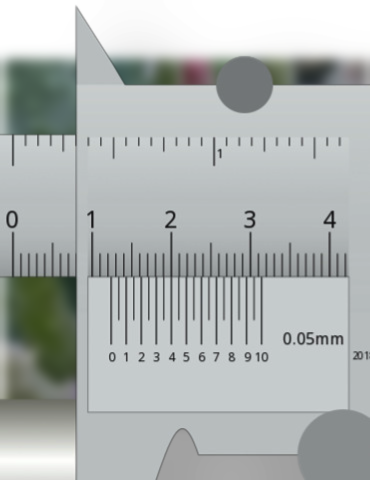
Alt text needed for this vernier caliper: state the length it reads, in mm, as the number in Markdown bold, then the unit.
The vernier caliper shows **12.4** mm
